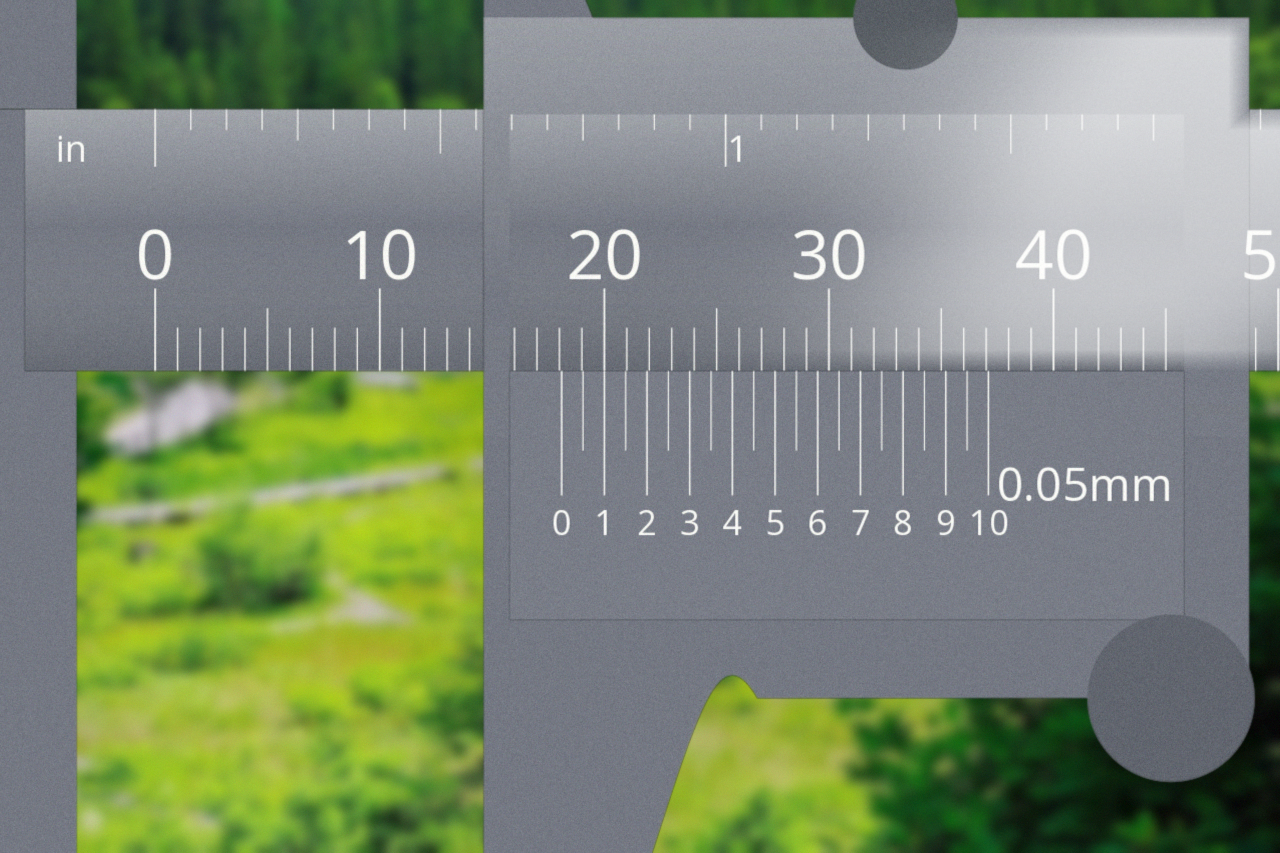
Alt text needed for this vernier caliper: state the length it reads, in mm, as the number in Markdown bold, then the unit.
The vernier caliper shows **18.1** mm
